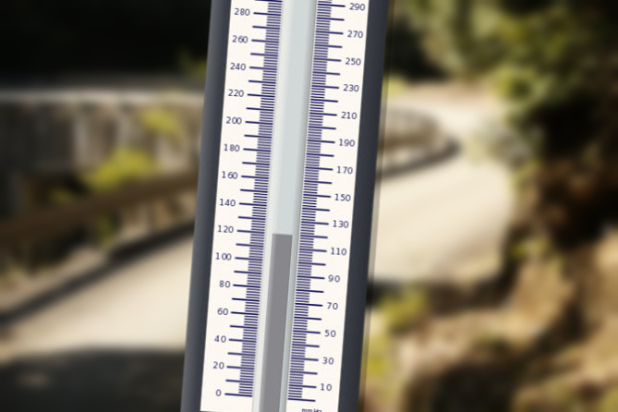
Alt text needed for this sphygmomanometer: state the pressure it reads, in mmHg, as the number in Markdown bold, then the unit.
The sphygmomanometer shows **120** mmHg
